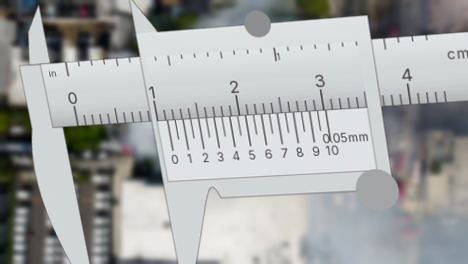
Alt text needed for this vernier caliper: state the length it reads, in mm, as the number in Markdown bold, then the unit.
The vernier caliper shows **11.2** mm
